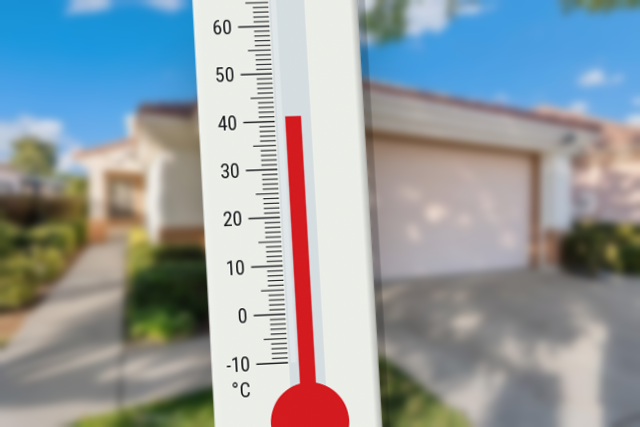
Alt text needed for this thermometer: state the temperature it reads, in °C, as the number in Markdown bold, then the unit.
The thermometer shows **41** °C
